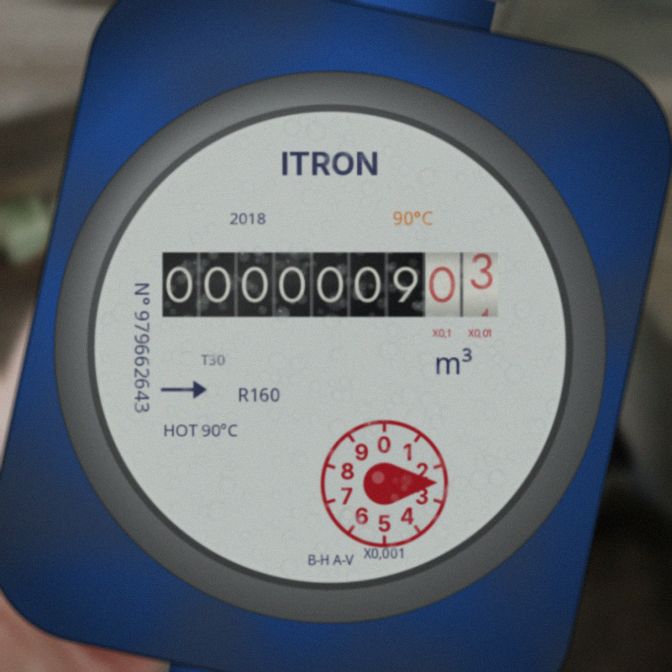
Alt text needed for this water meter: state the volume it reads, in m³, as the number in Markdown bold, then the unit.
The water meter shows **9.032** m³
